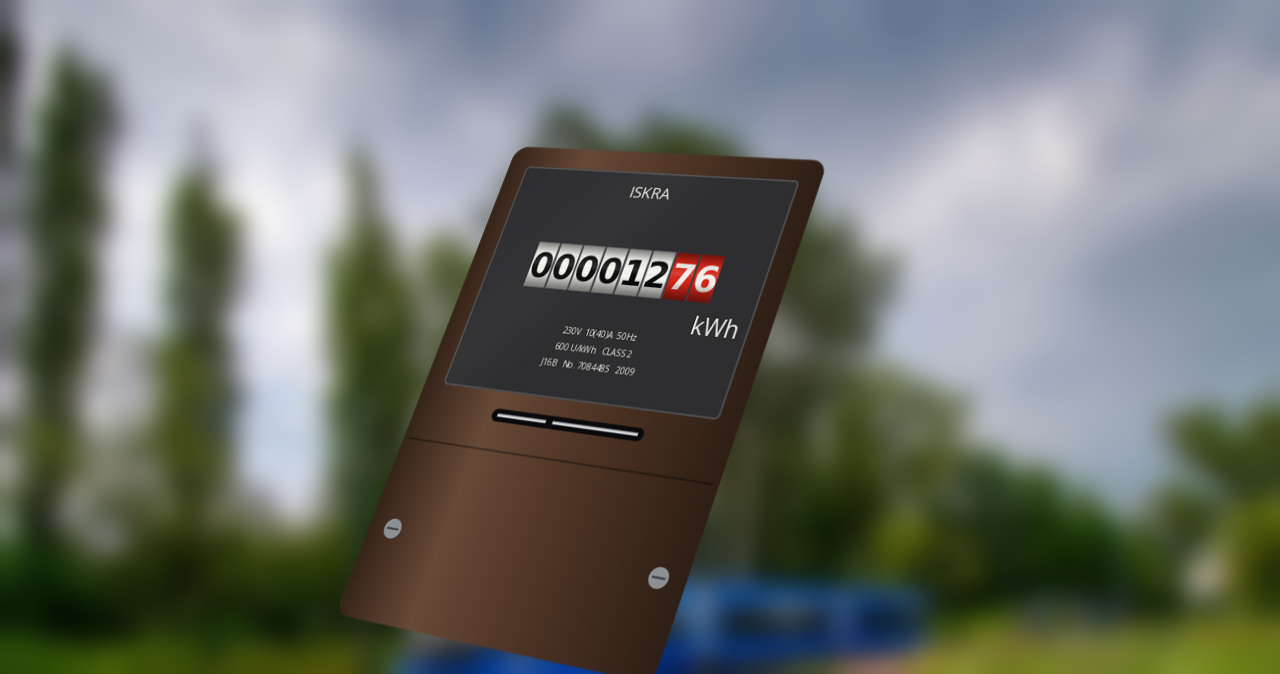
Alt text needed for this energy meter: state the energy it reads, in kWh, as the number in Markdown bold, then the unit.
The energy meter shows **12.76** kWh
